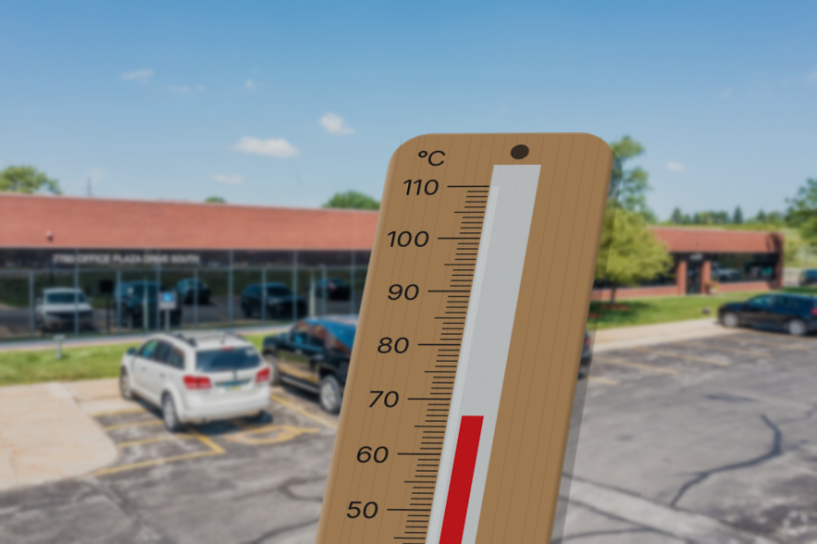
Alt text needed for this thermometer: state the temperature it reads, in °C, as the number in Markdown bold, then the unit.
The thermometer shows **67** °C
